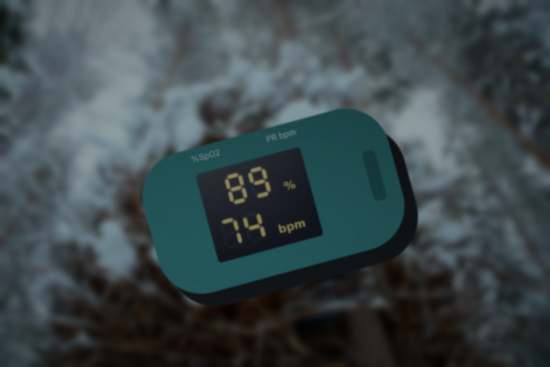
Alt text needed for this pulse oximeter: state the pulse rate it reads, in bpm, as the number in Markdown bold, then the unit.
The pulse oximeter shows **74** bpm
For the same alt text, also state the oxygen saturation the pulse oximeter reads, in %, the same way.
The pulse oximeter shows **89** %
